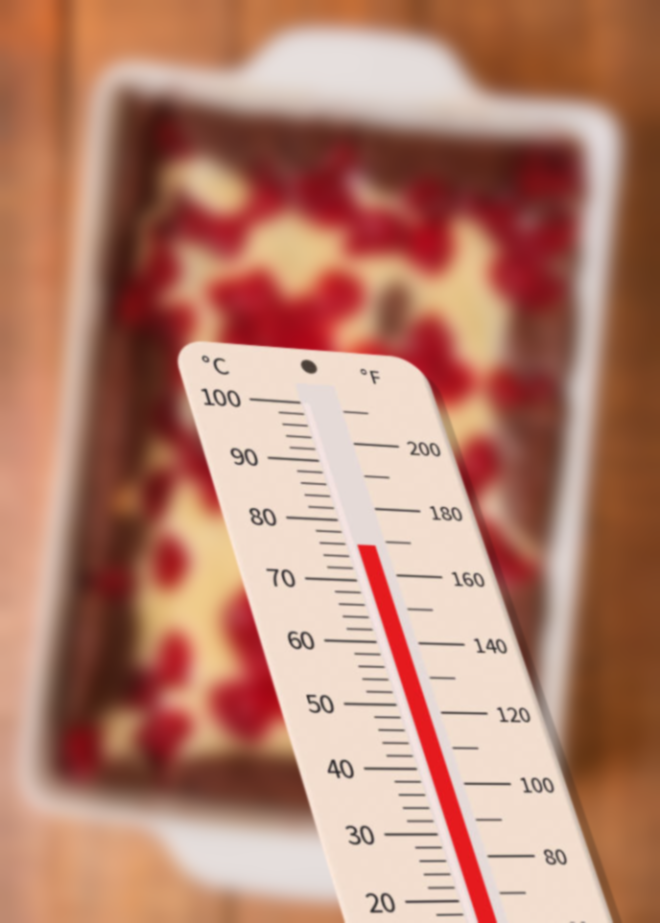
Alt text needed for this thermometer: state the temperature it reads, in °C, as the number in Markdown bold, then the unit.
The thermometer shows **76** °C
